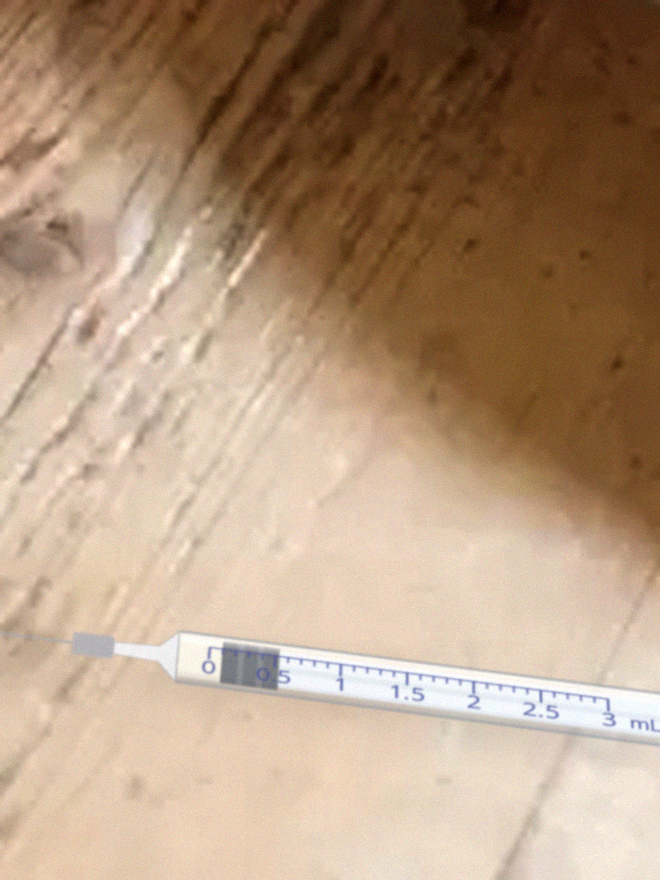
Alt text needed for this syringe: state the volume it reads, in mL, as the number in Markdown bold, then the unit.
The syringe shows **0.1** mL
